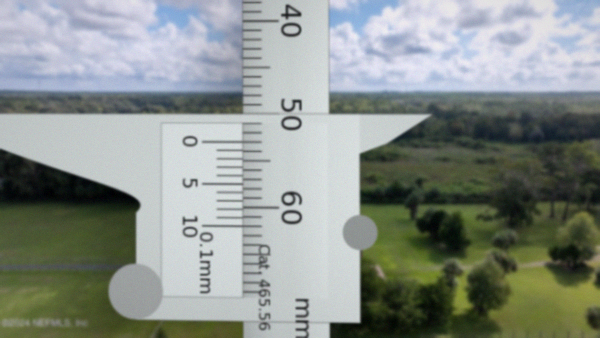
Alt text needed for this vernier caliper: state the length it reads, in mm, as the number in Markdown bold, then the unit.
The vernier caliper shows **53.0** mm
